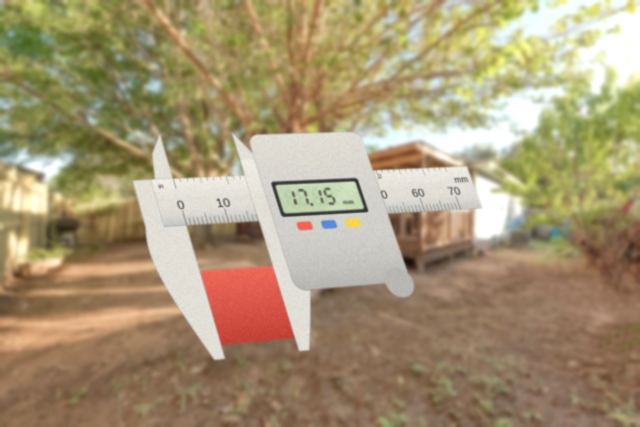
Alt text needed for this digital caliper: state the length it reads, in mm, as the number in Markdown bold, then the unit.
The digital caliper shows **17.15** mm
